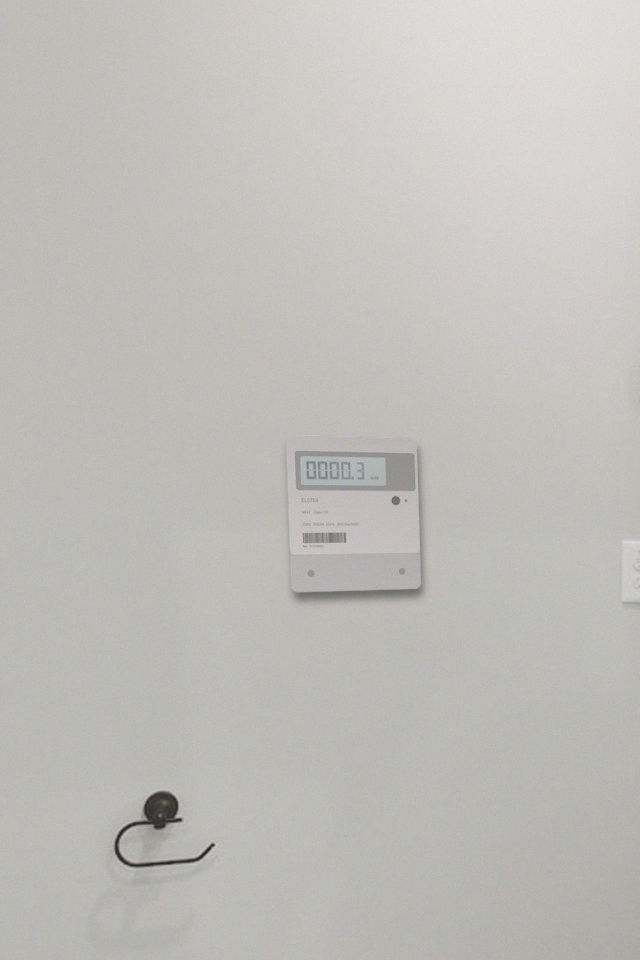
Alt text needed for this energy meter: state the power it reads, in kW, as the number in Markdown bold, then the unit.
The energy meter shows **0.3** kW
